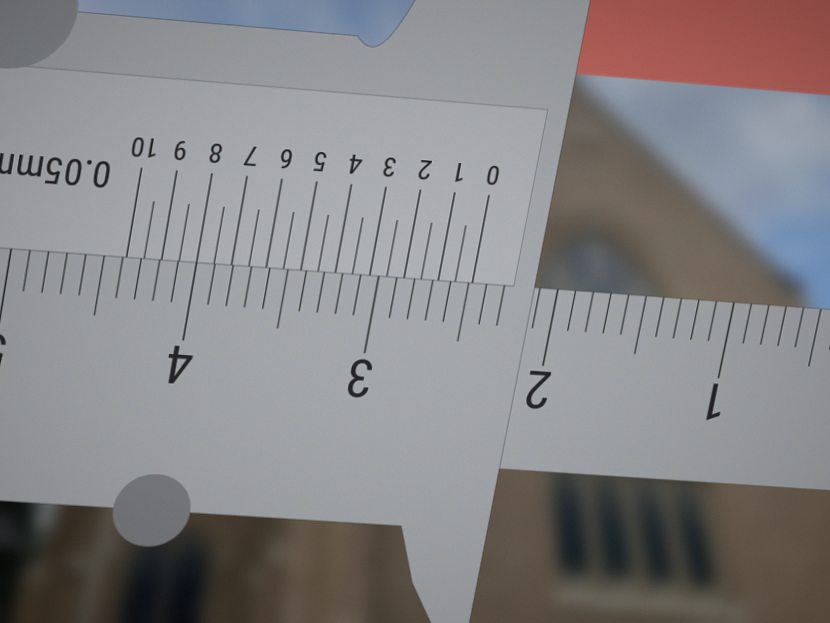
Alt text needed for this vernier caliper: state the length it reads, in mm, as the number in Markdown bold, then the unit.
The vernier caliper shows **24.8** mm
